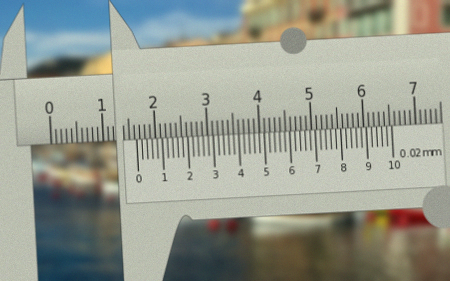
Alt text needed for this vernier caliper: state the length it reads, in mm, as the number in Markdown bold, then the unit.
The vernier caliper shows **16.4** mm
